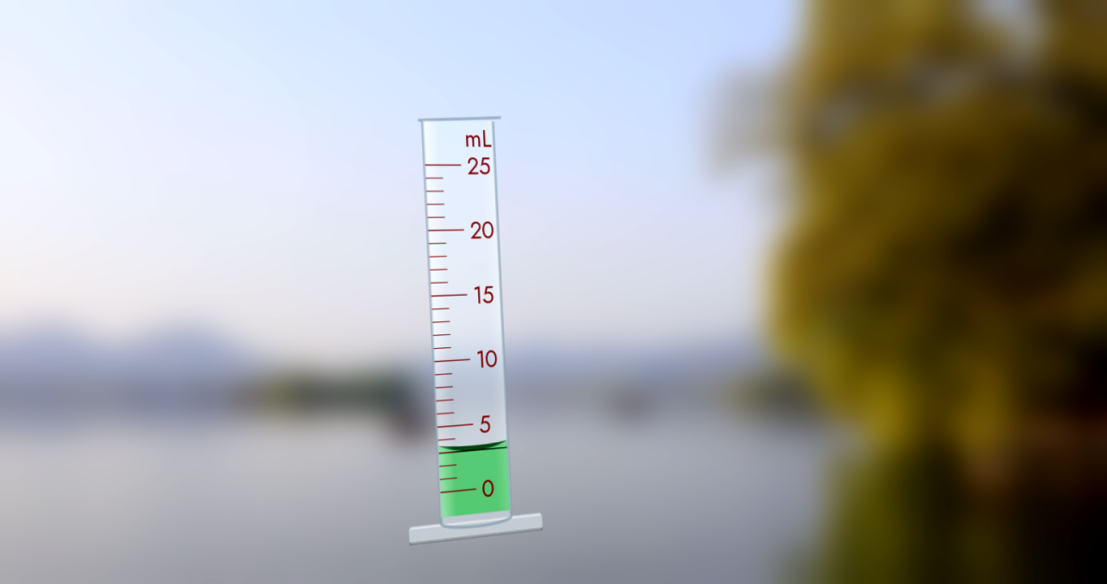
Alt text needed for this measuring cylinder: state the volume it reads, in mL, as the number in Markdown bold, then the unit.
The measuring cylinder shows **3** mL
